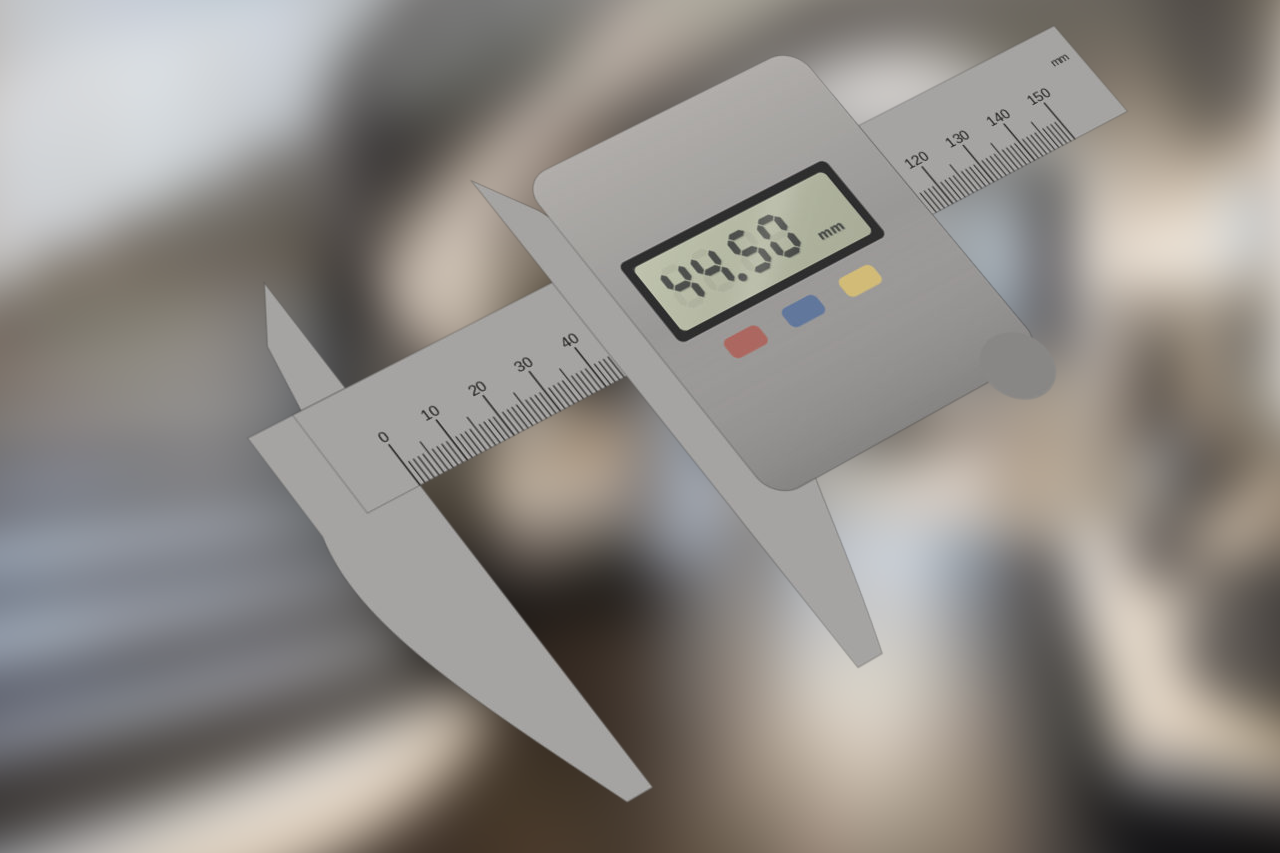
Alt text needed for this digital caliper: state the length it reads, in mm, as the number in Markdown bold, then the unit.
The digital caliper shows **44.50** mm
